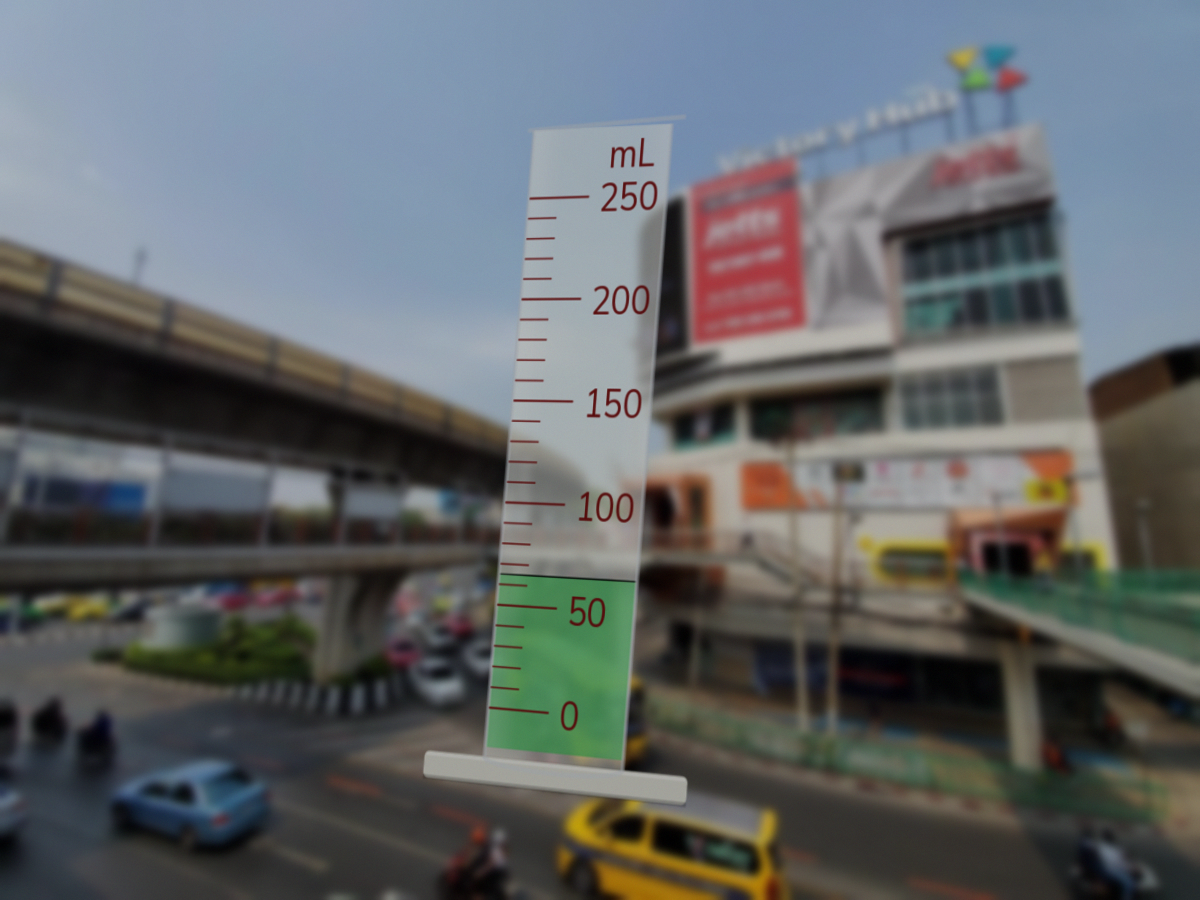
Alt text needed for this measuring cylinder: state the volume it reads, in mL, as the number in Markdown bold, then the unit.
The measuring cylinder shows **65** mL
